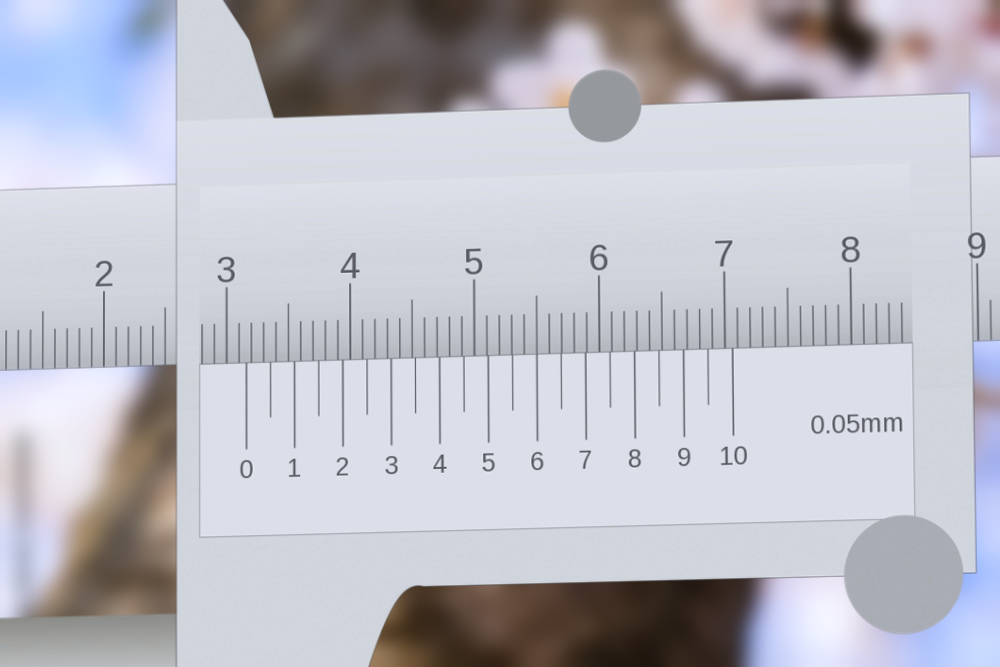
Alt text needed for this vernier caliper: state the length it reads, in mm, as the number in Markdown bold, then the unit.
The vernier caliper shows **31.6** mm
